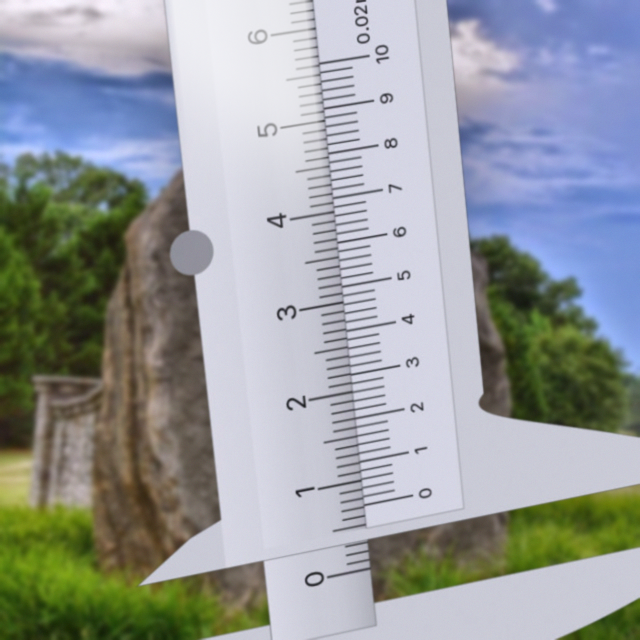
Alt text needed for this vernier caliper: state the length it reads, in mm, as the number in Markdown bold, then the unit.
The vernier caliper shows **7.2** mm
